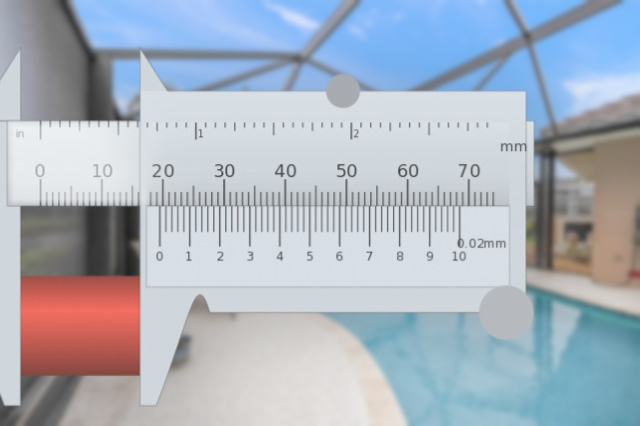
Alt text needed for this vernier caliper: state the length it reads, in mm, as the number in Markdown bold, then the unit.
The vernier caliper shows **19.5** mm
